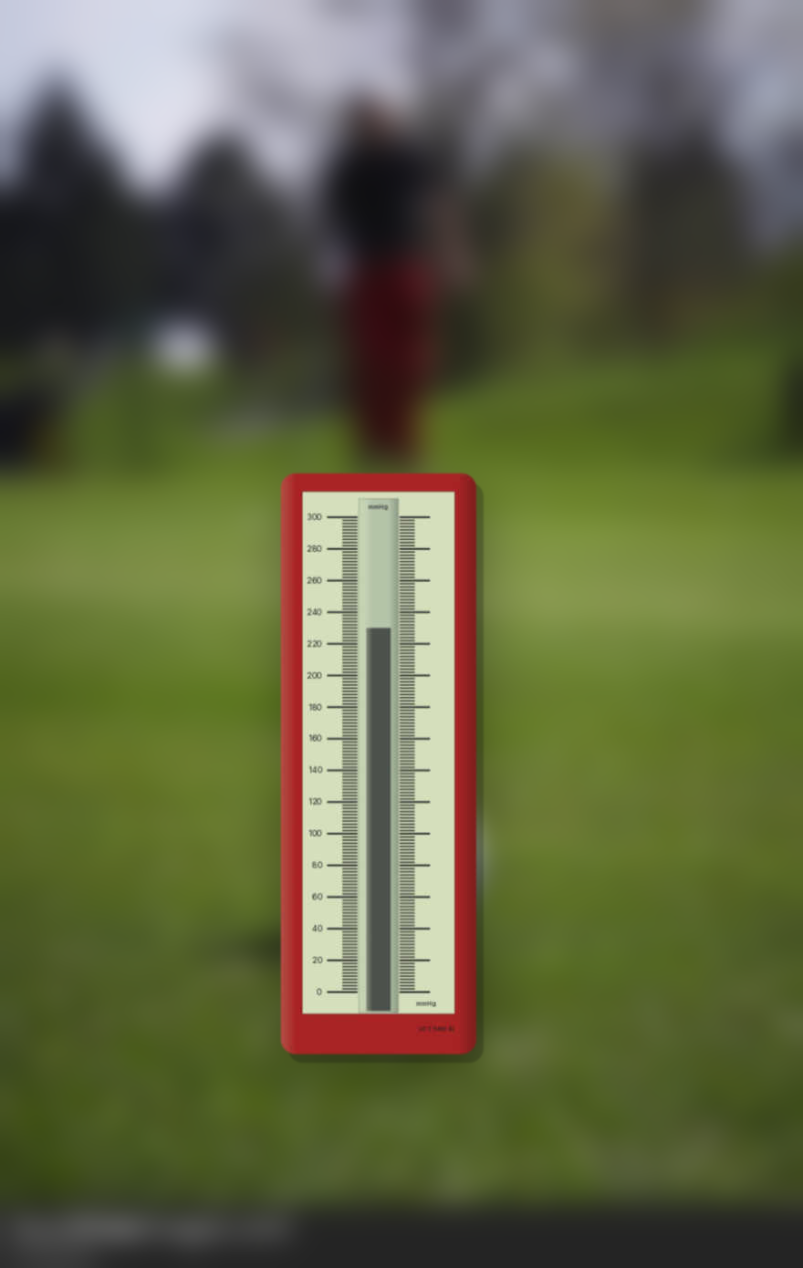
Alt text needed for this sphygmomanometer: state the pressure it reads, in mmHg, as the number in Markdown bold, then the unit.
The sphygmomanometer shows **230** mmHg
